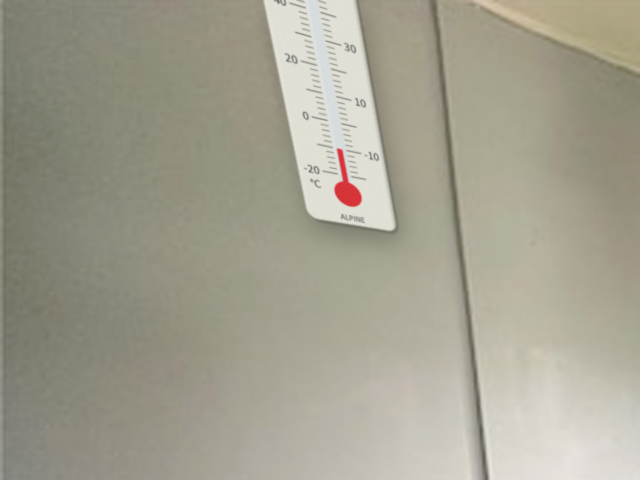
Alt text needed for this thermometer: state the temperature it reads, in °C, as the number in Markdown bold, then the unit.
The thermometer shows **-10** °C
